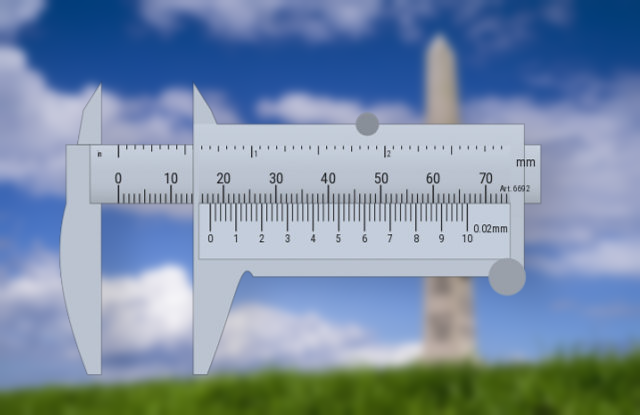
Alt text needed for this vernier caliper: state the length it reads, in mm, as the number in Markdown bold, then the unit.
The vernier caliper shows **17.5** mm
